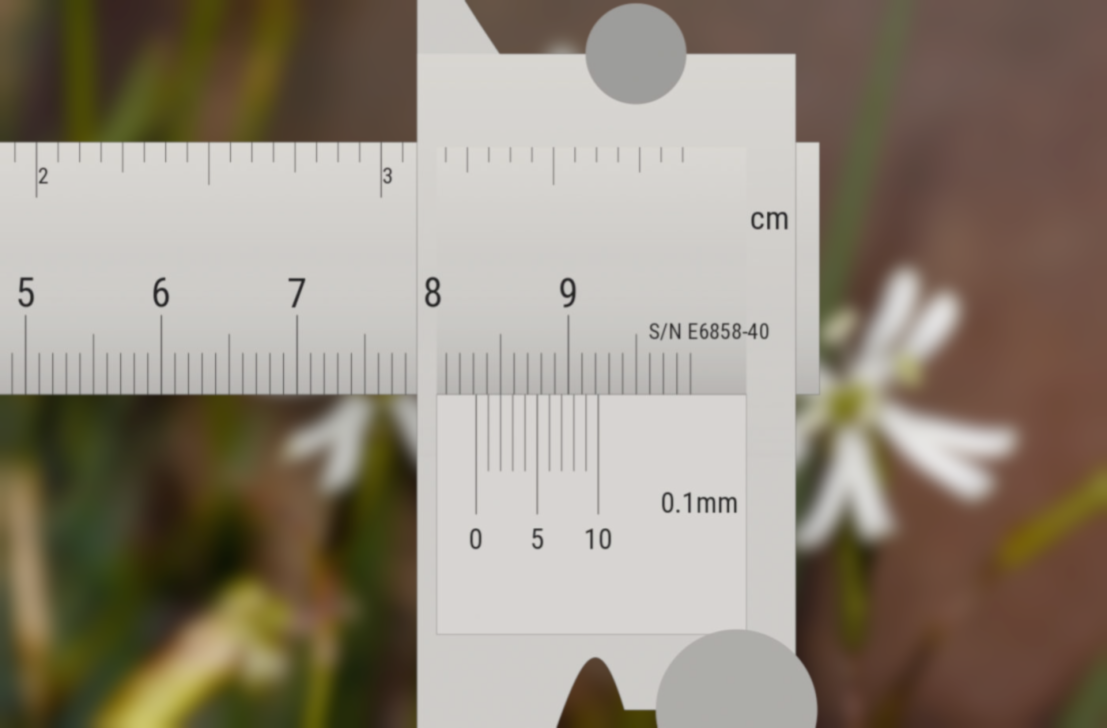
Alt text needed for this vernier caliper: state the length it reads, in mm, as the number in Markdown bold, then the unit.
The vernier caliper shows **83.2** mm
